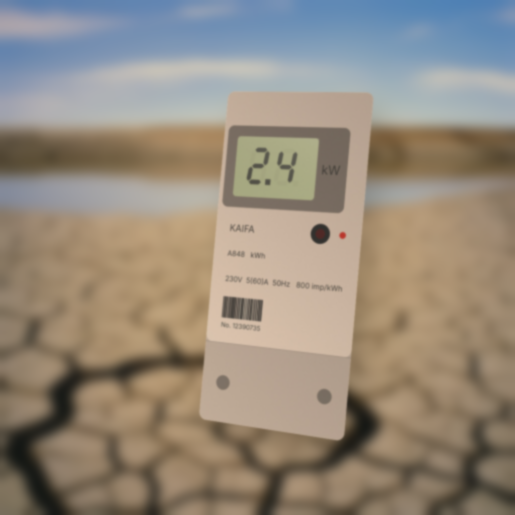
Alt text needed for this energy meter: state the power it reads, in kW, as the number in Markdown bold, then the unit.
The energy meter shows **2.4** kW
